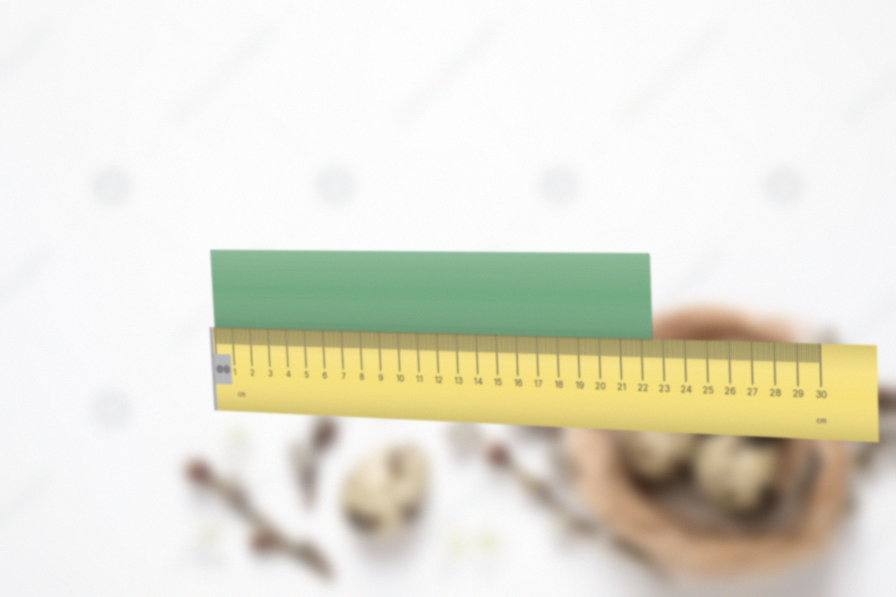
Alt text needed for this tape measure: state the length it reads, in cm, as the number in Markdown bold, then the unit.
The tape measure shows **22.5** cm
